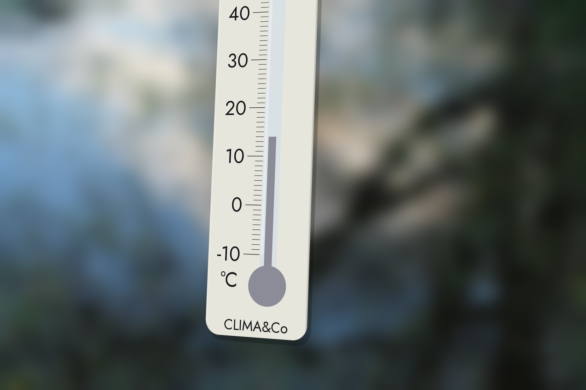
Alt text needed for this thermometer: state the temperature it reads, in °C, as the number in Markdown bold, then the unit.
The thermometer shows **14** °C
